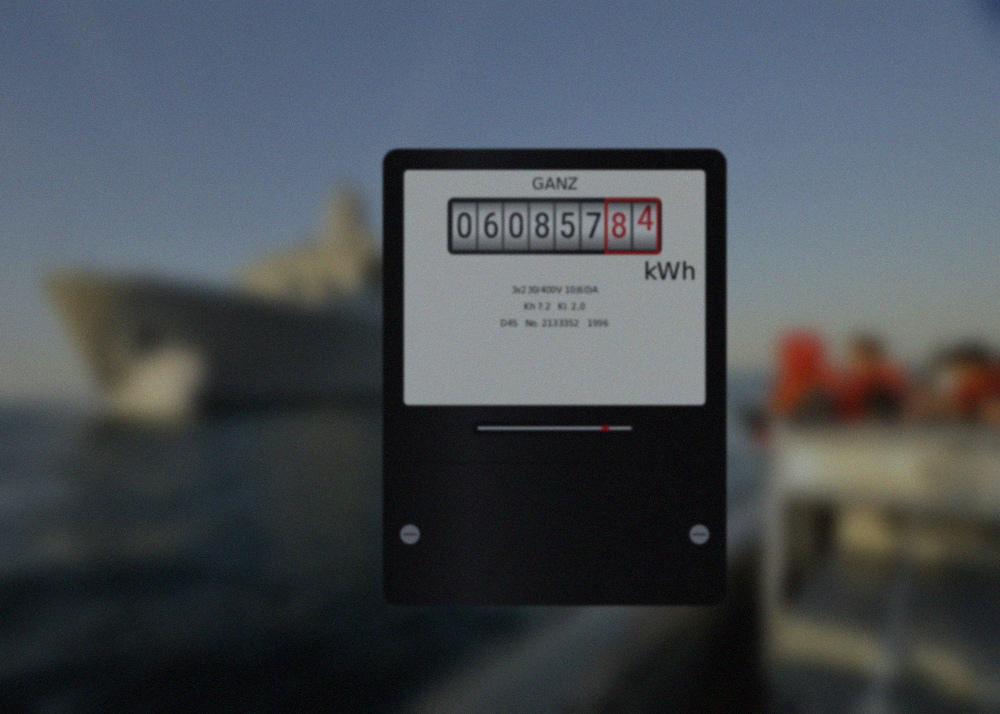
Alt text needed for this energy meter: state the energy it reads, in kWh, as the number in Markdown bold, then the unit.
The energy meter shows **60857.84** kWh
